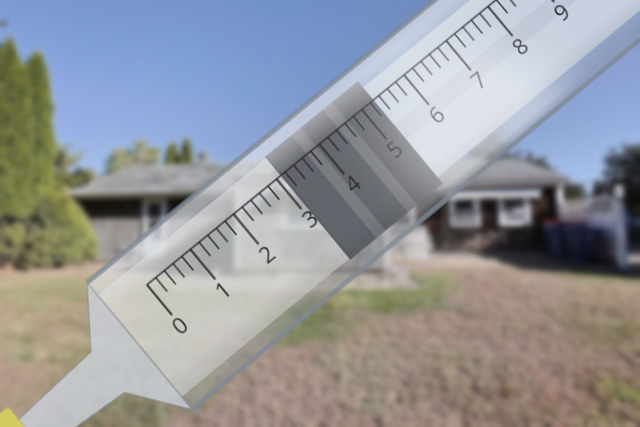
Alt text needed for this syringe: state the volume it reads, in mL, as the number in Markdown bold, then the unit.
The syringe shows **3.1** mL
